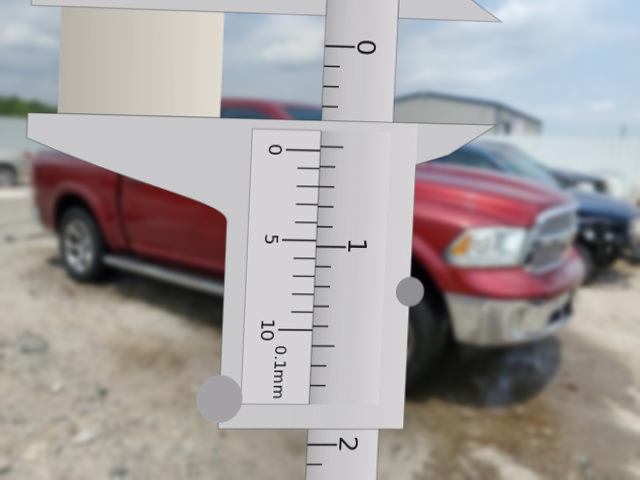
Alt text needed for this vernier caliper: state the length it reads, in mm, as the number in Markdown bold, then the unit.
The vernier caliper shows **5.2** mm
